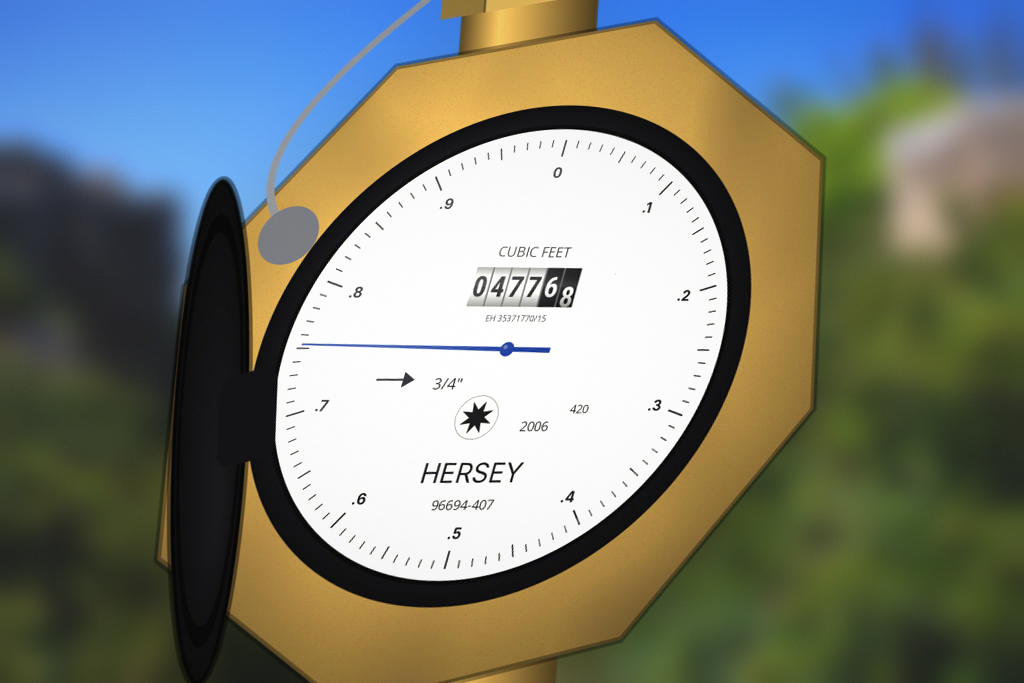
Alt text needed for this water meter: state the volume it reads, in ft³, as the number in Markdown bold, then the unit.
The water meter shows **47767.75** ft³
